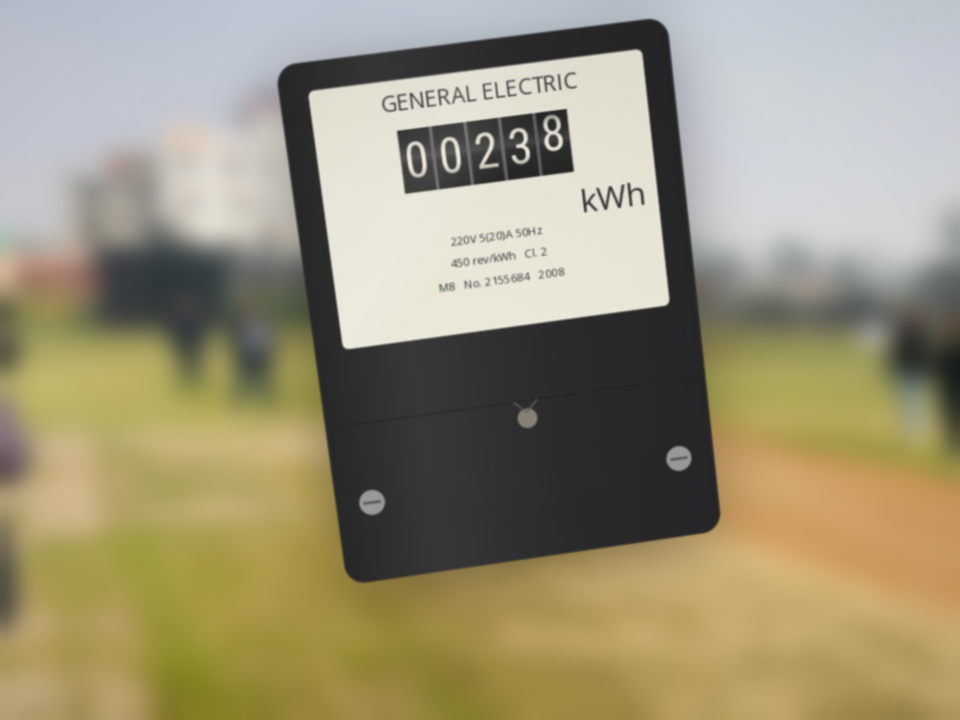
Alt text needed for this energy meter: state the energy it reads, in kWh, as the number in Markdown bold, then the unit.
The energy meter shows **238** kWh
